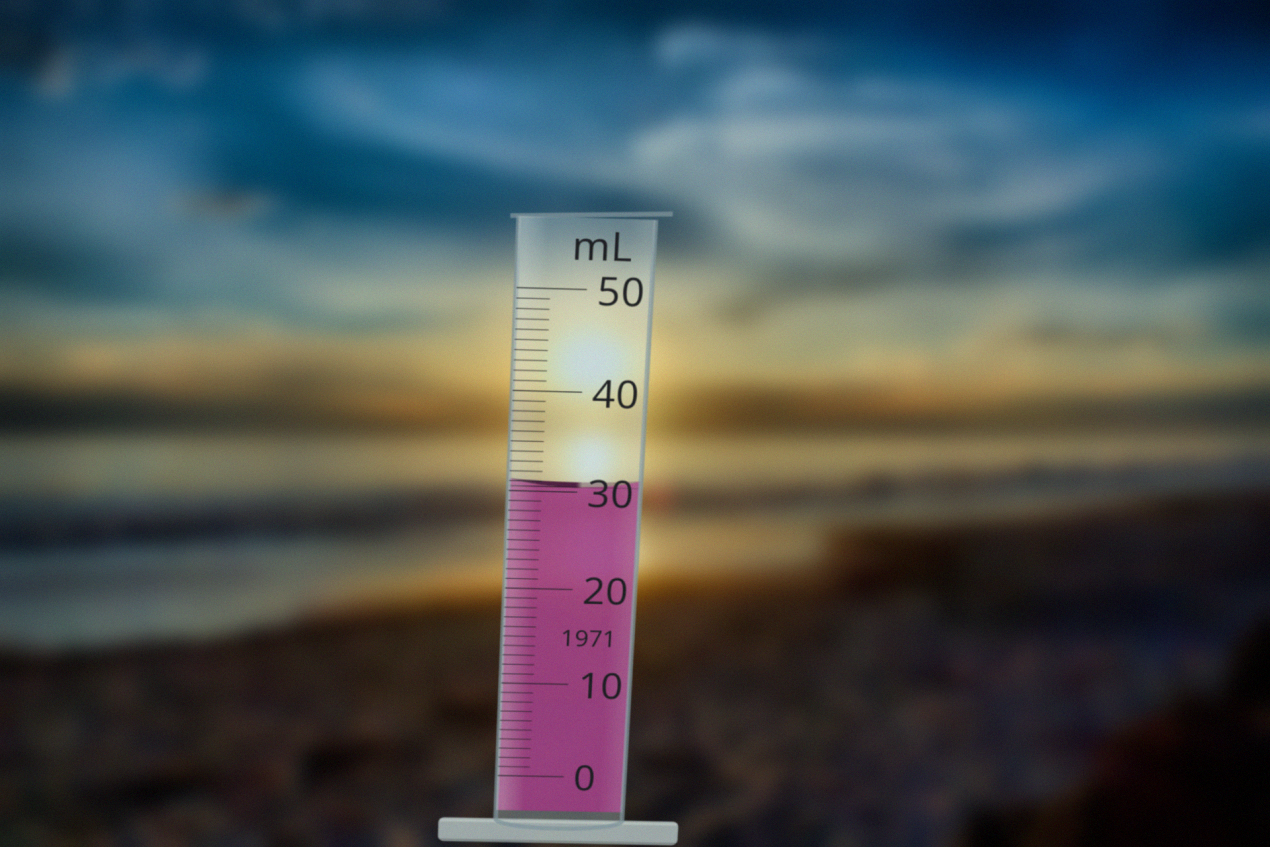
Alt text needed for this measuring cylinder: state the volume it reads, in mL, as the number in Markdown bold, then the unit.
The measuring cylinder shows **30.5** mL
